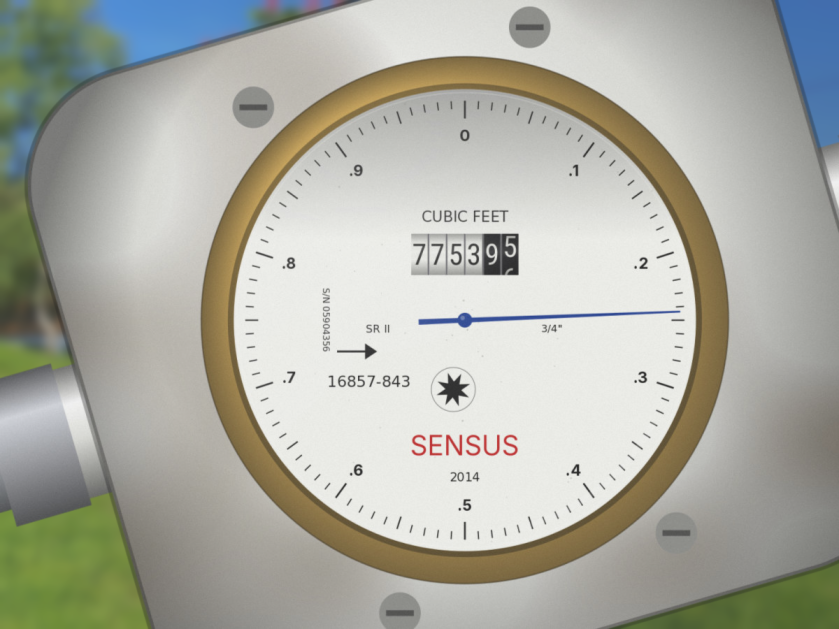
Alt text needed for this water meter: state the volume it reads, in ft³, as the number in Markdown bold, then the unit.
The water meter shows **775395.24** ft³
